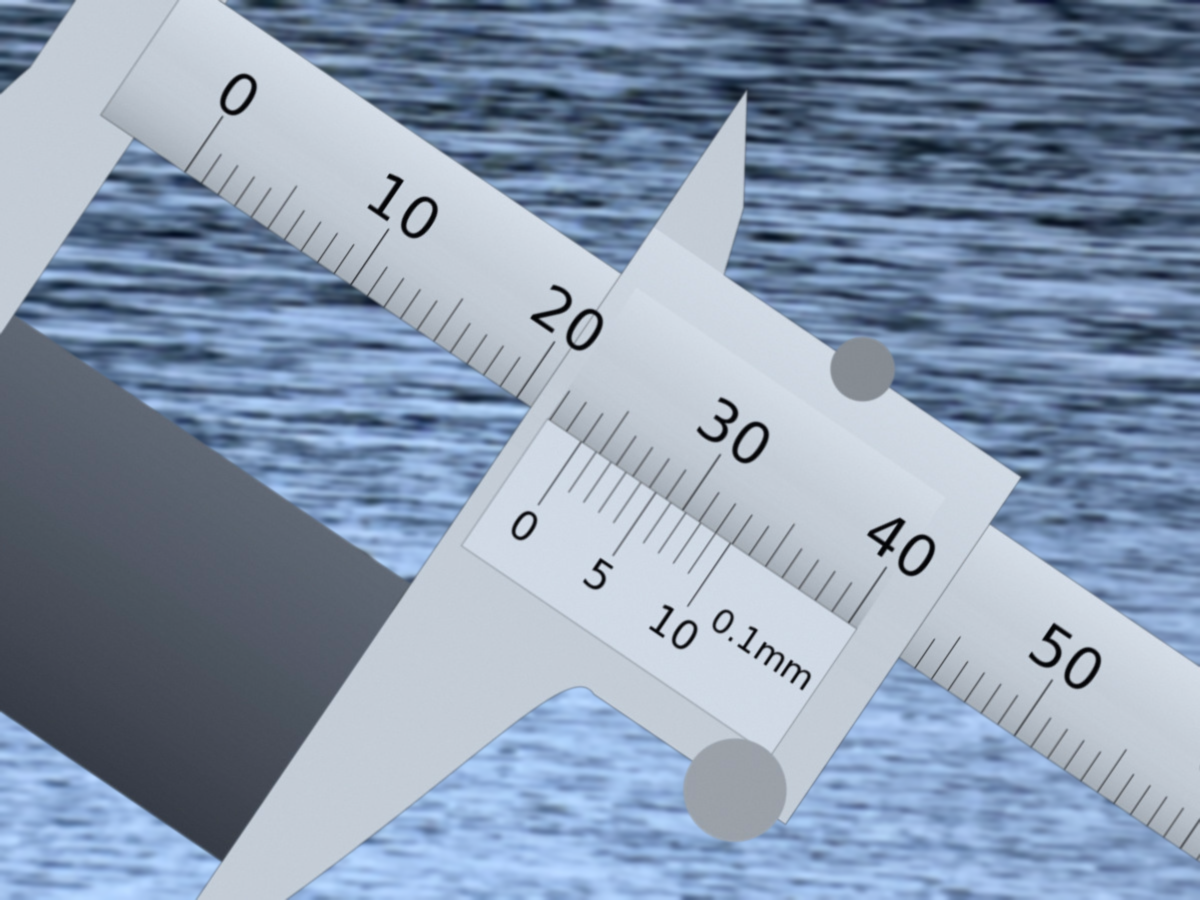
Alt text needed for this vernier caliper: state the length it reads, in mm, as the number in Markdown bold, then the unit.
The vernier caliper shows **23.9** mm
